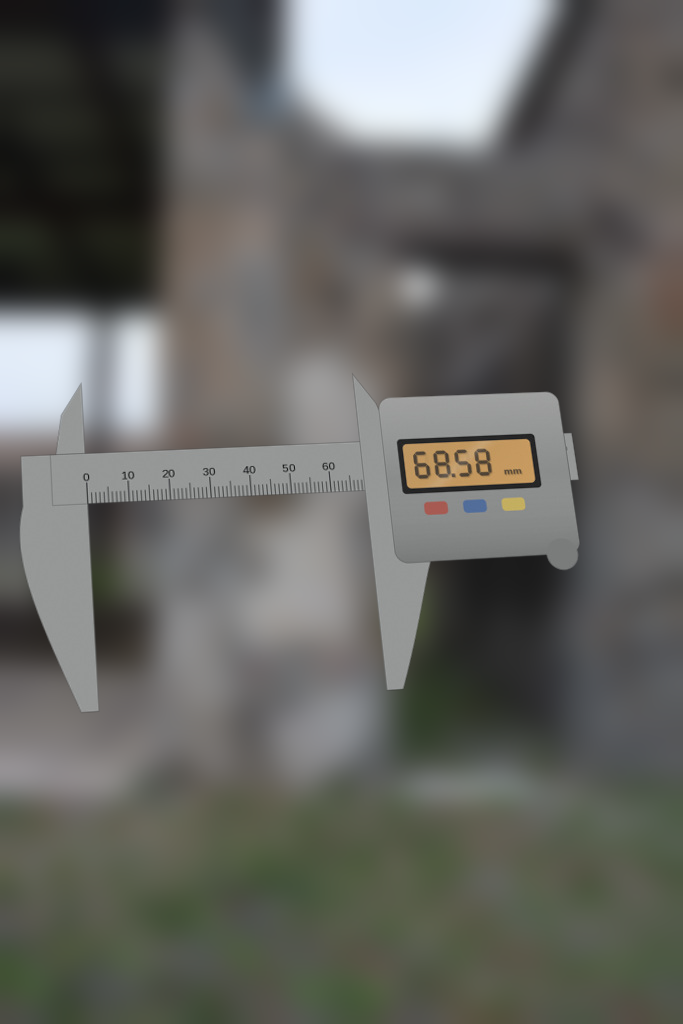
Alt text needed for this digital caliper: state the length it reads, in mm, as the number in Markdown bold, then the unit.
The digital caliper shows **68.58** mm
